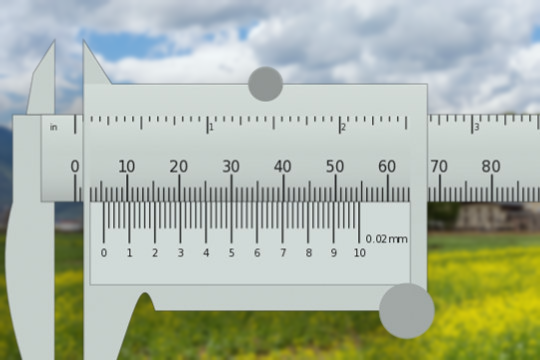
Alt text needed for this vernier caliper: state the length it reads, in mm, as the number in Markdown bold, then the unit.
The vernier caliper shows **5.5** mm
